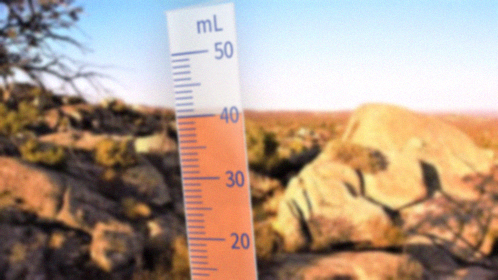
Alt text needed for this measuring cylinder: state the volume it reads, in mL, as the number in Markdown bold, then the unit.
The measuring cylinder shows **40** mL
